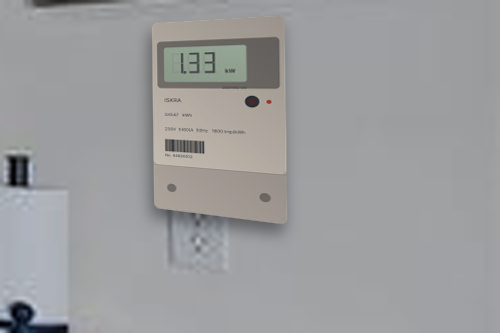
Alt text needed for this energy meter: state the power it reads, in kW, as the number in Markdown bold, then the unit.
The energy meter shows **1.33** kW
